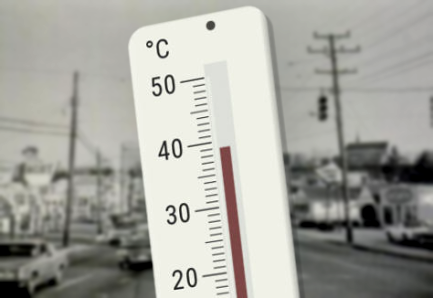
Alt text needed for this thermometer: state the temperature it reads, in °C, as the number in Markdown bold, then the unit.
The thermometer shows **39** °C
